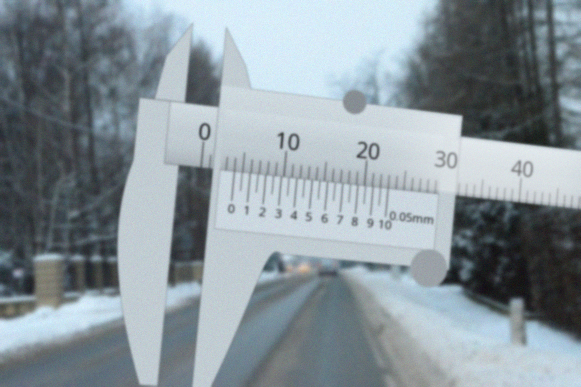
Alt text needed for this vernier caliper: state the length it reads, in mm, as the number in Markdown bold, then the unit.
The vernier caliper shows **4.0** mm
